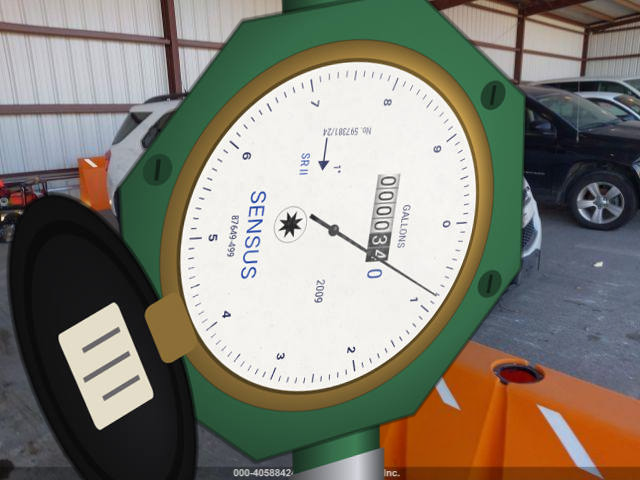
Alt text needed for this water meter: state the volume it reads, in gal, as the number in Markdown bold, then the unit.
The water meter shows **340.8** gal
